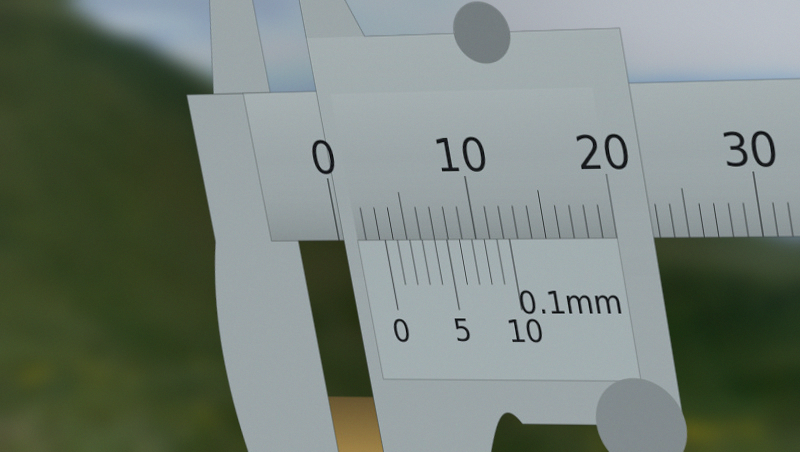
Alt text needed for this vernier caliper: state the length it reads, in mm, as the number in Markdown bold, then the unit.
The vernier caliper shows **3.4** mm
